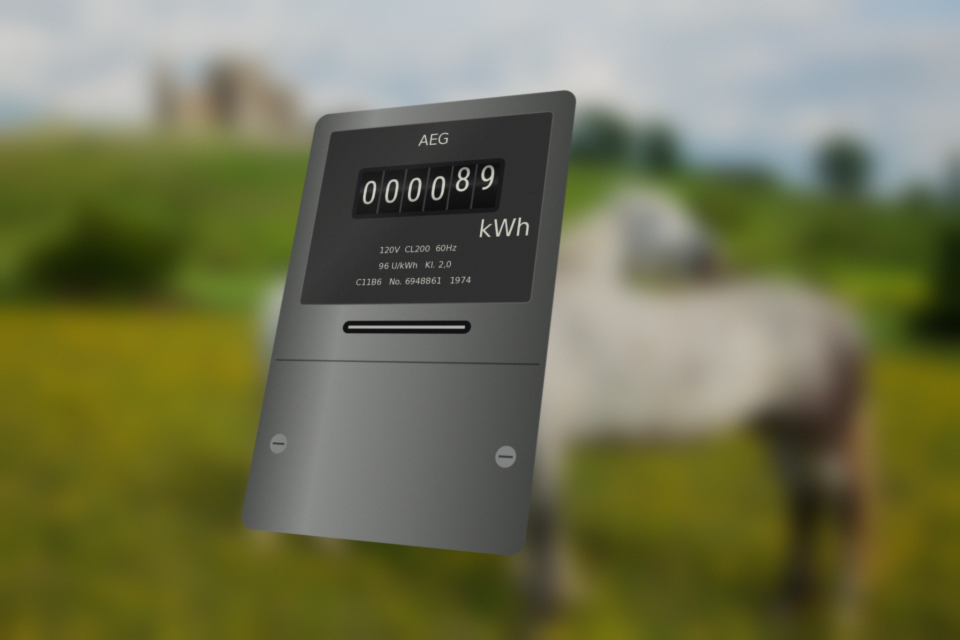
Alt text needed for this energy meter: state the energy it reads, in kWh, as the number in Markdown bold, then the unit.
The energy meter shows **89** kWh
